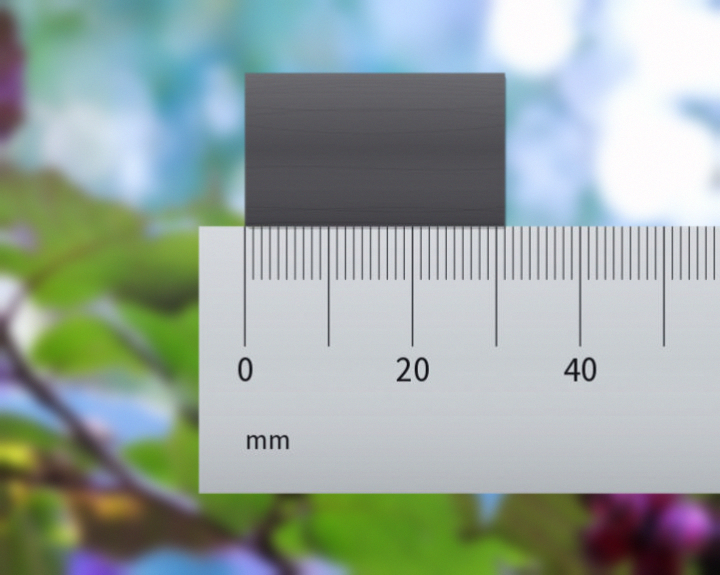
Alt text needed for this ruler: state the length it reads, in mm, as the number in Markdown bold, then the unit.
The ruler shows **31** mm
